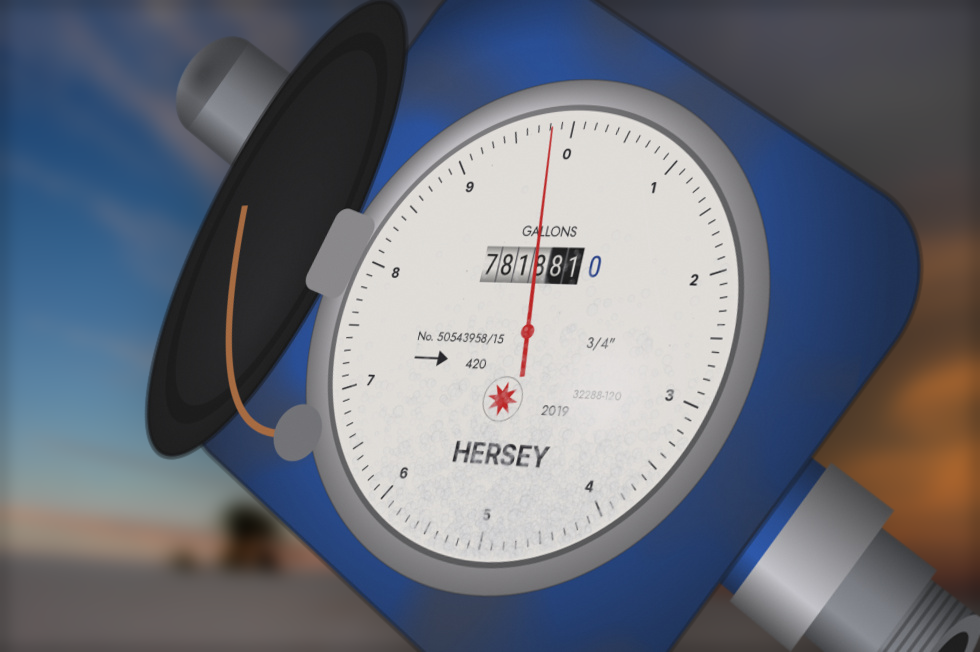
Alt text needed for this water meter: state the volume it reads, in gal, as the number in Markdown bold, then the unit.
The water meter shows **7818809.8** gal
